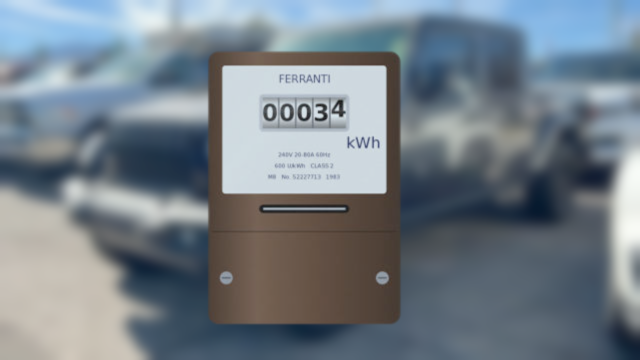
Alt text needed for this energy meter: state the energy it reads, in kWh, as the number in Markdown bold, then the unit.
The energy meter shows **34** kWh
